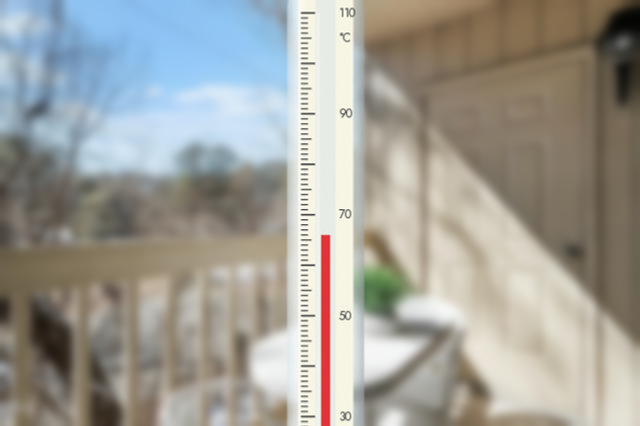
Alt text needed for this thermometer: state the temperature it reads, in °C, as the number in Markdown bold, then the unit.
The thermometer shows **66** °C
